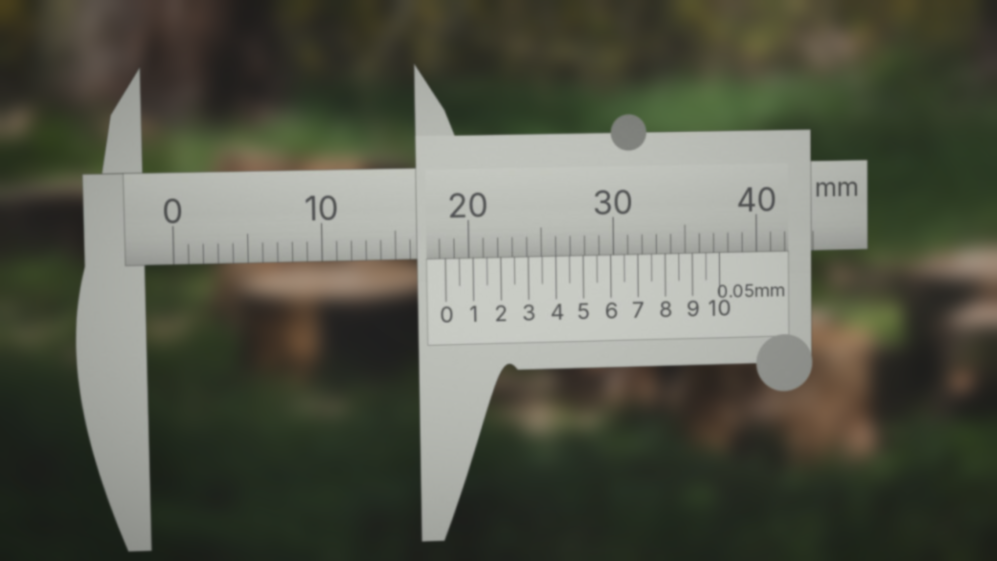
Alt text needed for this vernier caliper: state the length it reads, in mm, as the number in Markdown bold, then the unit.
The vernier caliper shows **18.4** mm
